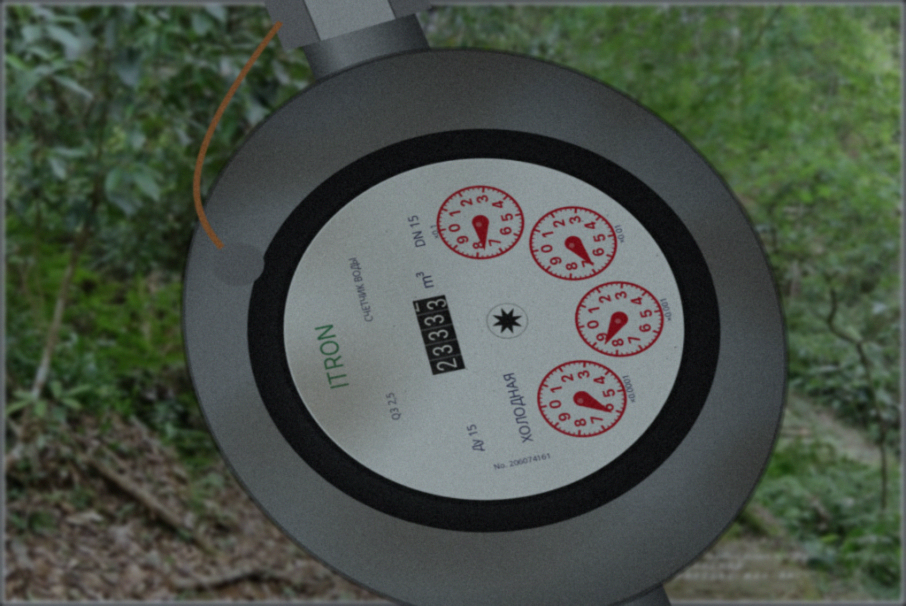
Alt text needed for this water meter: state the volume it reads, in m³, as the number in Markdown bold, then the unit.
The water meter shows **23332.7686** m³
